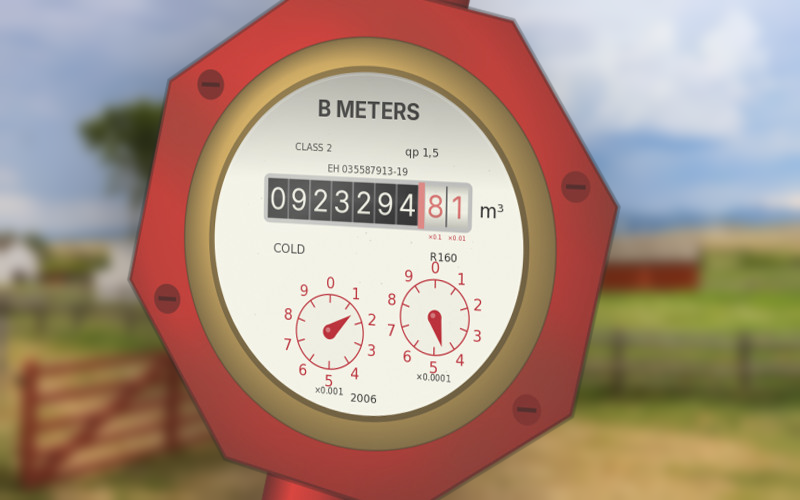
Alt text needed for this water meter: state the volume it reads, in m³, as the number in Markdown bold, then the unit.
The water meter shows **923294.8114** m³
